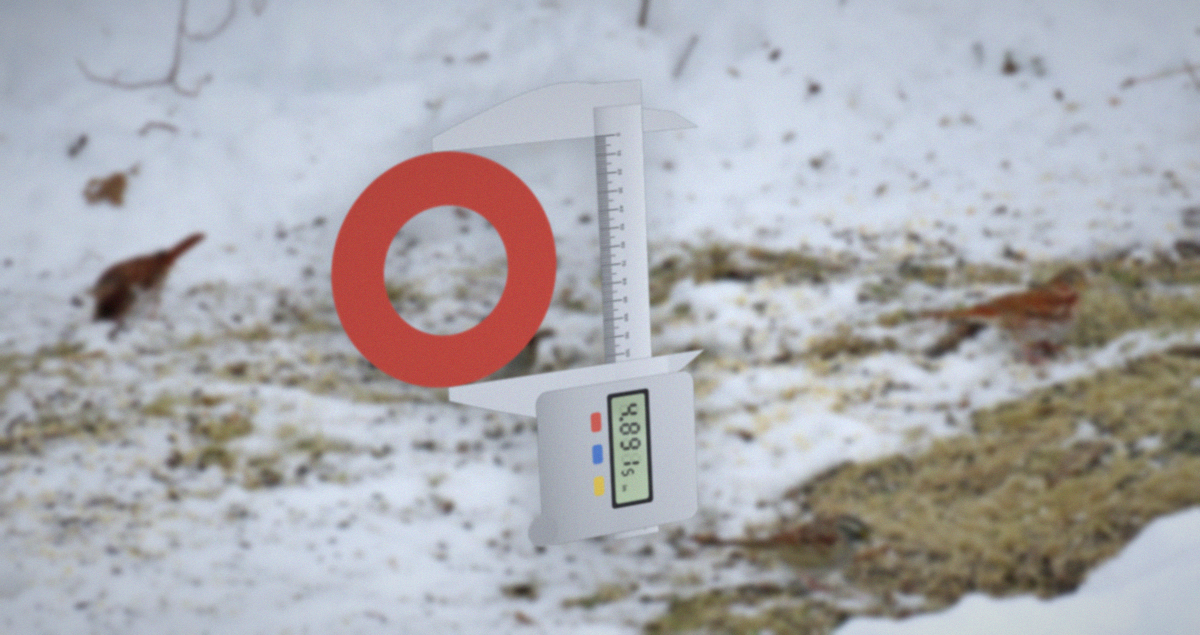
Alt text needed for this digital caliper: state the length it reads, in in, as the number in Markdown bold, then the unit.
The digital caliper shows **4.8915** in
